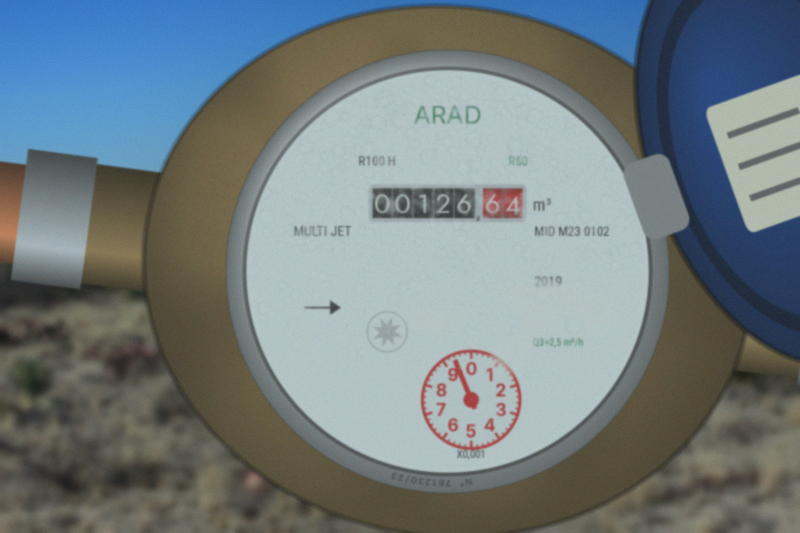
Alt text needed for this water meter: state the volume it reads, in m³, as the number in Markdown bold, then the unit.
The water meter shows **126.639** m³
